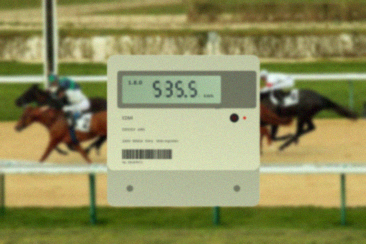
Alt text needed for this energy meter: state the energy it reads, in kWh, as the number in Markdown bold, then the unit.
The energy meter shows **535.5** kWh
